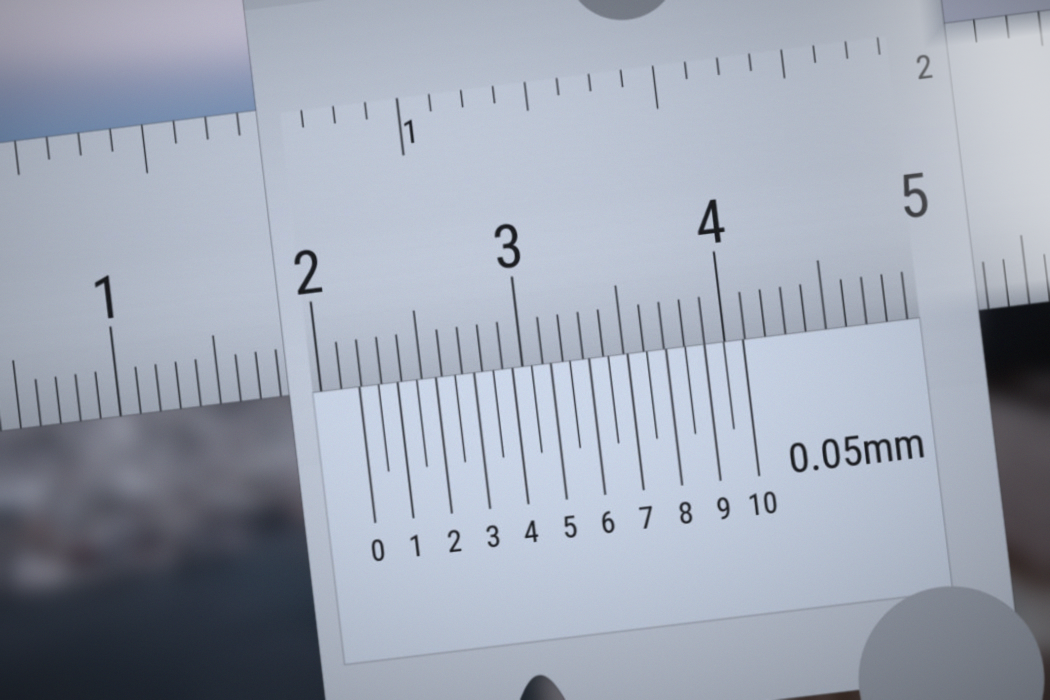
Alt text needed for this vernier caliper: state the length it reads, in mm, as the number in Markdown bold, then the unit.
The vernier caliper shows **21.9** mm
